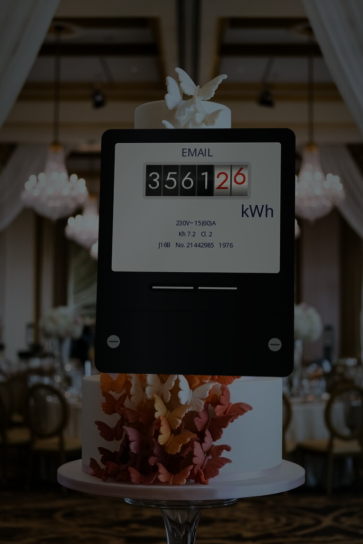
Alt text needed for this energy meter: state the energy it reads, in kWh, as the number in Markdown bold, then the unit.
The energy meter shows **3561.26** kWh
